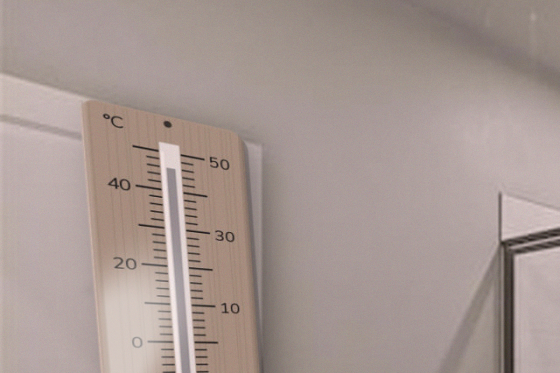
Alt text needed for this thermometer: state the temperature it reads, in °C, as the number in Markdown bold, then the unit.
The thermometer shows **46** °C
